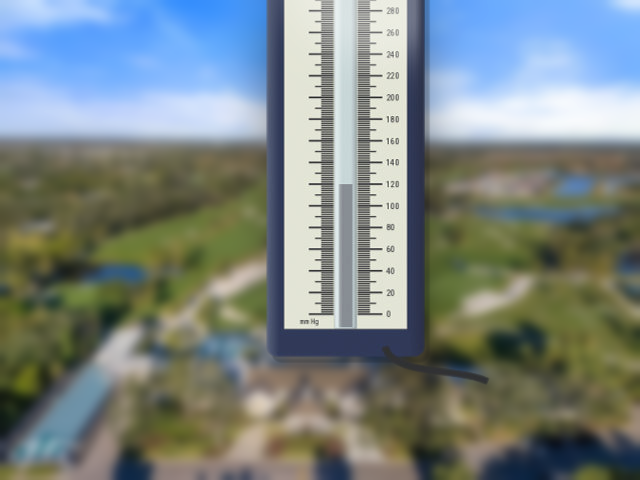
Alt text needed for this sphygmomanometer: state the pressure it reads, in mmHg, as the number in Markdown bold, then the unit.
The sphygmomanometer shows **120** mmHg
